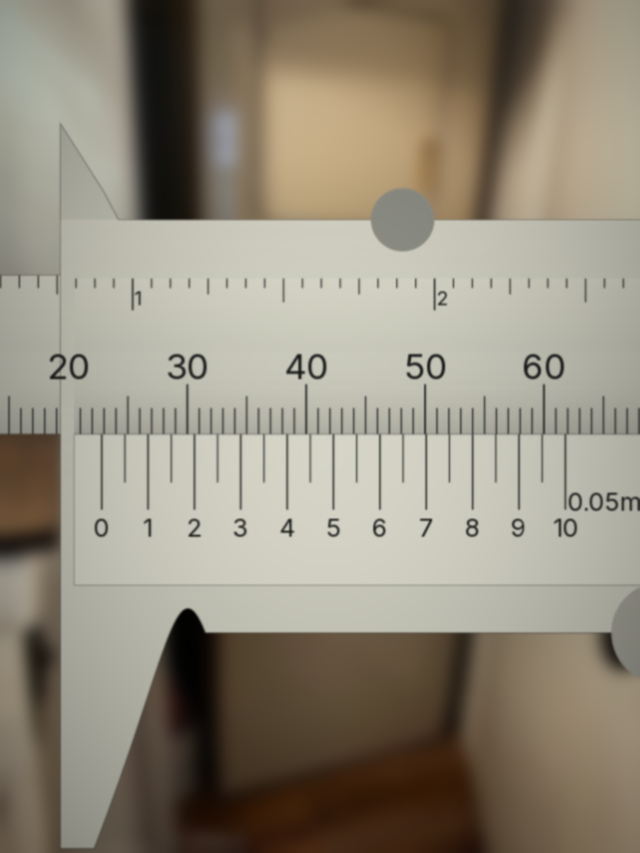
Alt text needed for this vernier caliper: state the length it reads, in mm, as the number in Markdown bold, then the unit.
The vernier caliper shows **22.8** mm
